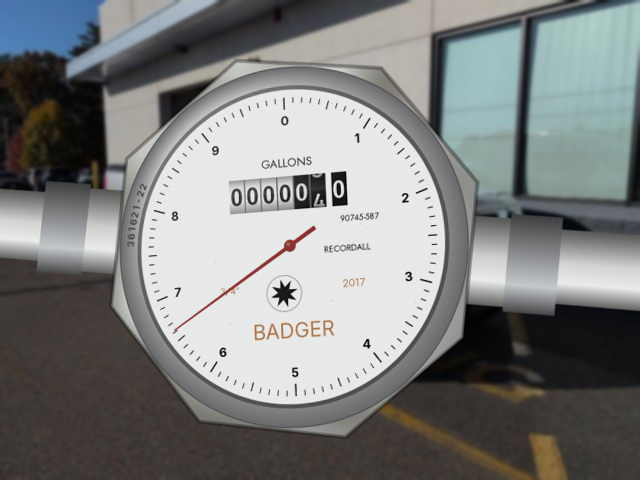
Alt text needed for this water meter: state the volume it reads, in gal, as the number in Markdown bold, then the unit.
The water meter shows **36.6** gal
